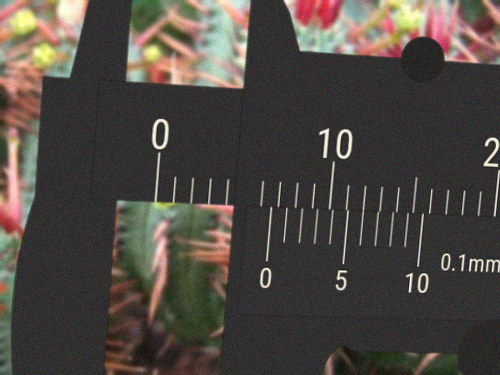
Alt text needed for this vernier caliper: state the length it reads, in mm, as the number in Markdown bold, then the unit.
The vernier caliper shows **6.6** mm
